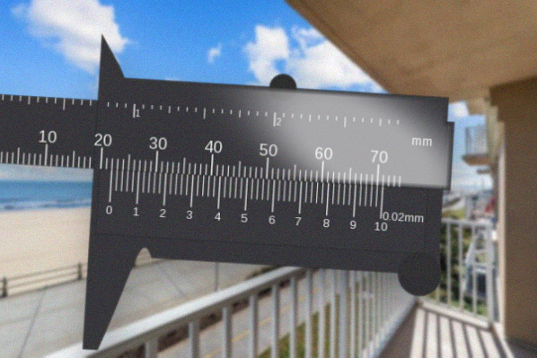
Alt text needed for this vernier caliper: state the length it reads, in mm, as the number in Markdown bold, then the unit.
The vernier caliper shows **22.0** mm
